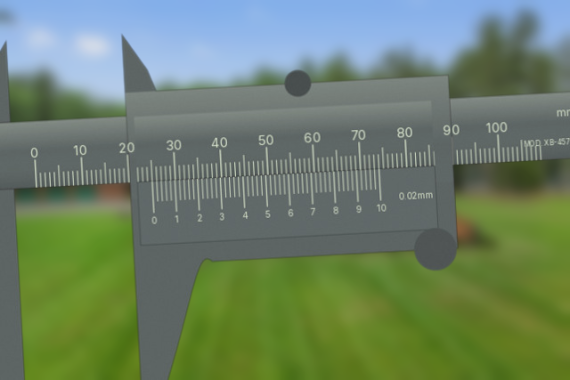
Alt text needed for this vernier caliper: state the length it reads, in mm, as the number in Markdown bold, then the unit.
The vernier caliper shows **25.0** mm
